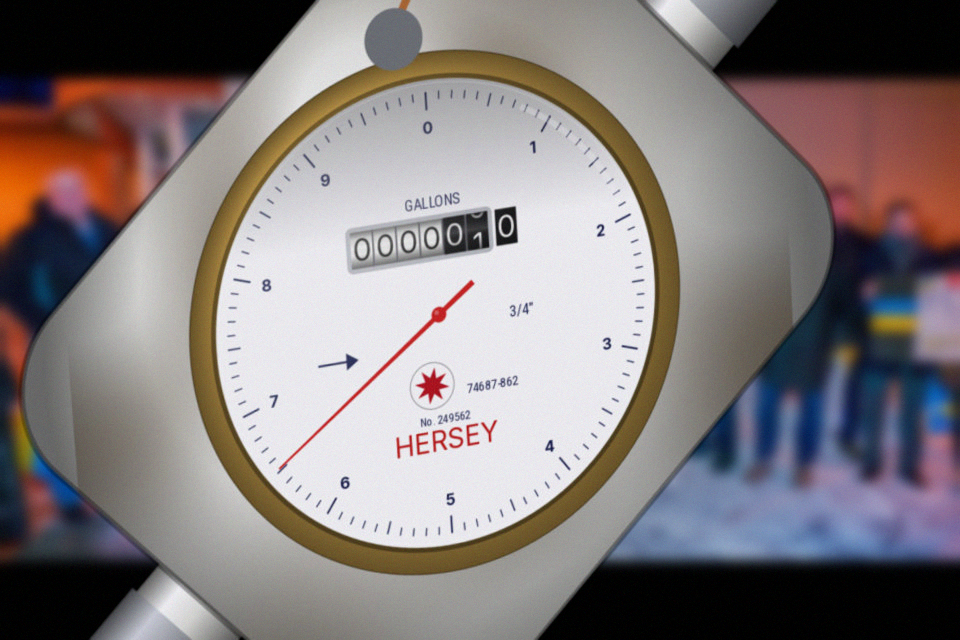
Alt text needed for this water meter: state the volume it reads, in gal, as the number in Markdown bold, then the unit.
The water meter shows **6.5** gal
